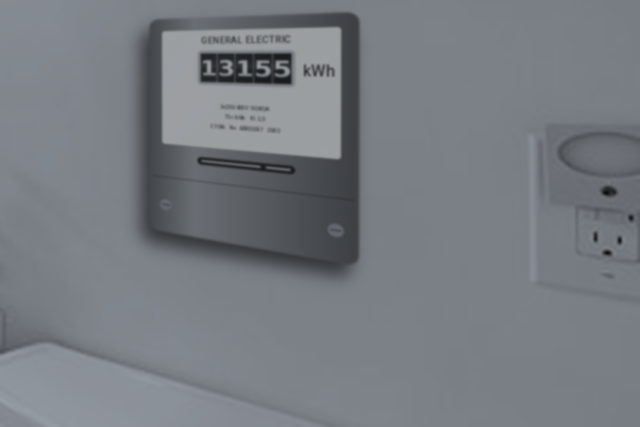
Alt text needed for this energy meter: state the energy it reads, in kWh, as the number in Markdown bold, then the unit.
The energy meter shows **13155** kWh
